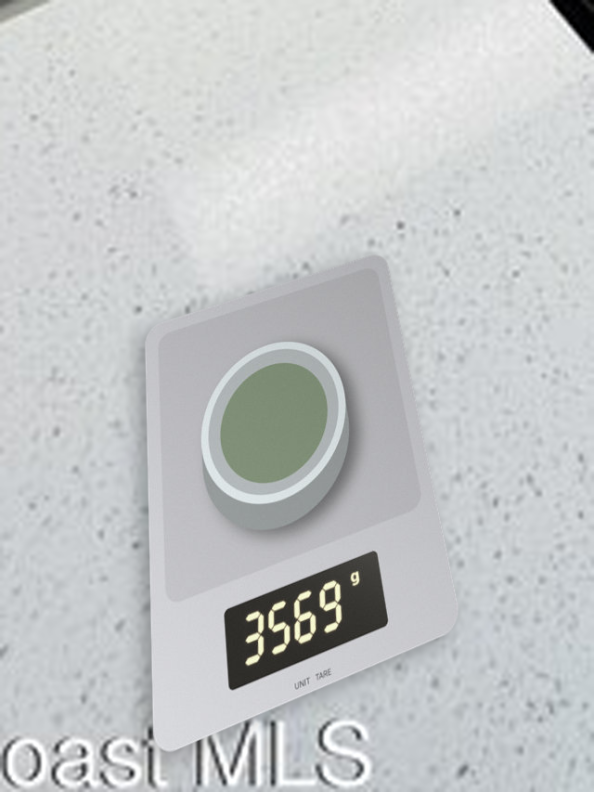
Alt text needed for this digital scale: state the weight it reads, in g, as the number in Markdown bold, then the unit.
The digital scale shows **3569** g
